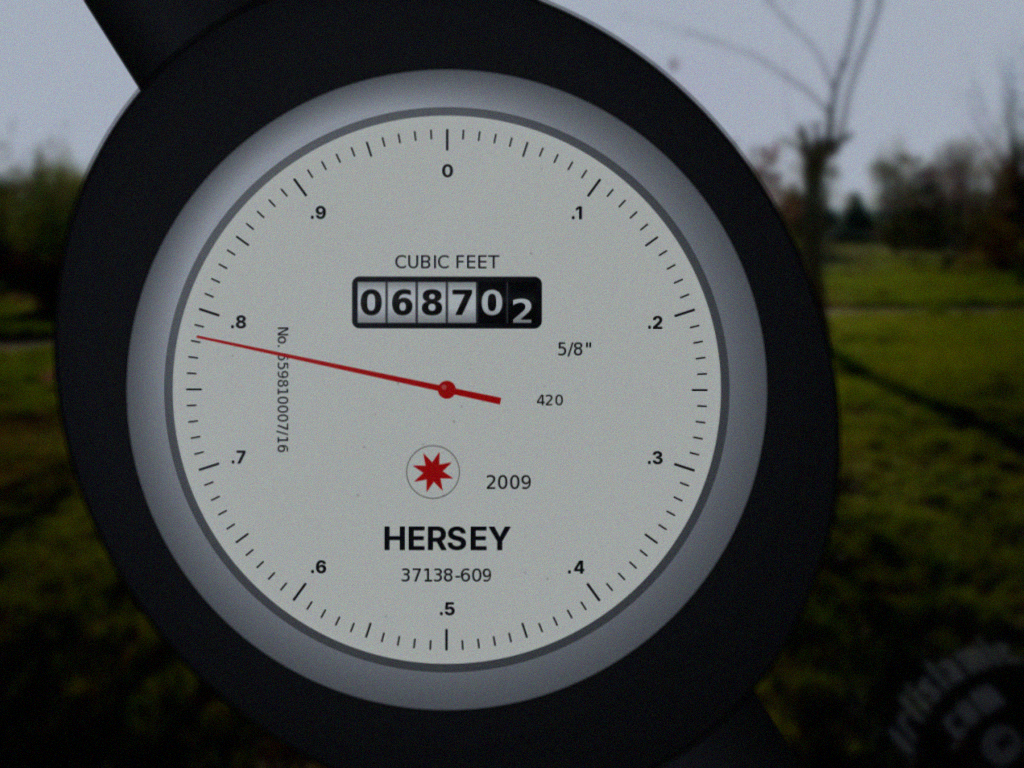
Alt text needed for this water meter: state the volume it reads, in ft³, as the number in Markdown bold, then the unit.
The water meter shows **68701.78** ft³
